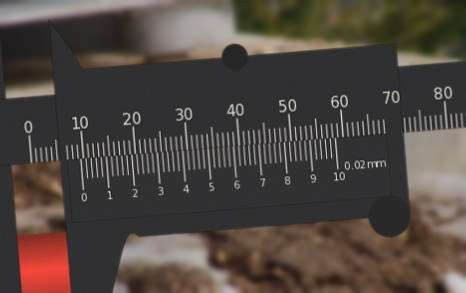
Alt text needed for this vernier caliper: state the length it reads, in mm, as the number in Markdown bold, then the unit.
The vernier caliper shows **9.5** mm
